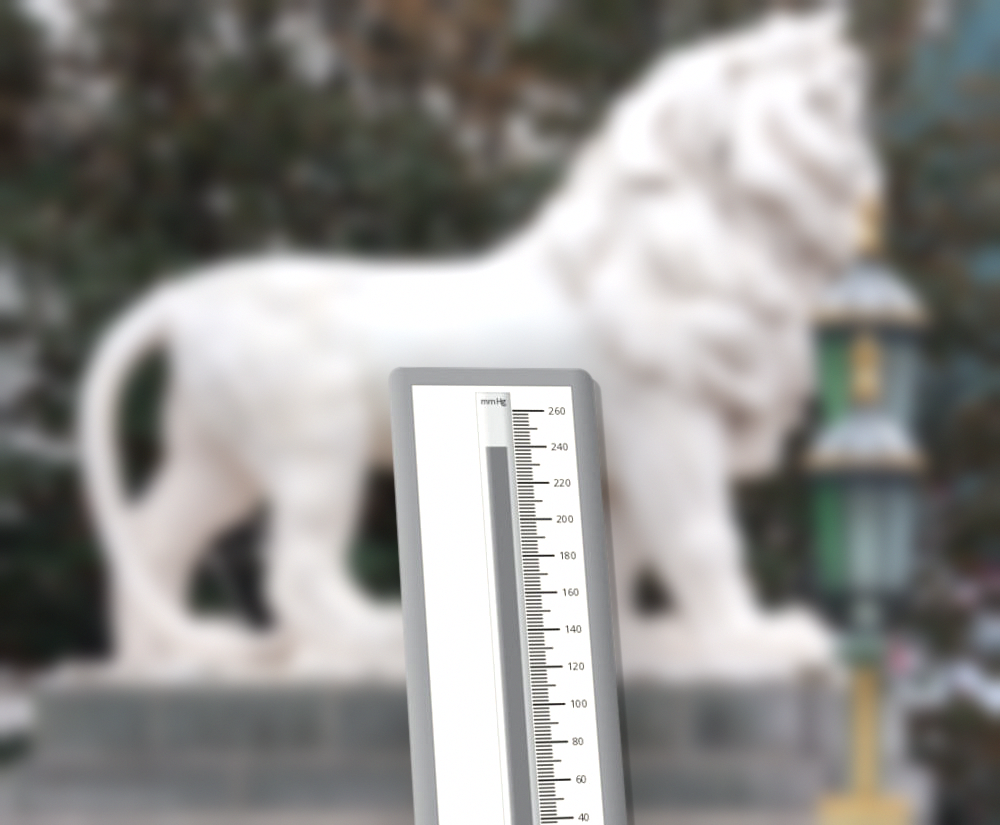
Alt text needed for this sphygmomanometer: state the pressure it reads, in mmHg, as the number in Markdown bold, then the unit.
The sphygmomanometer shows **240** mmHg
